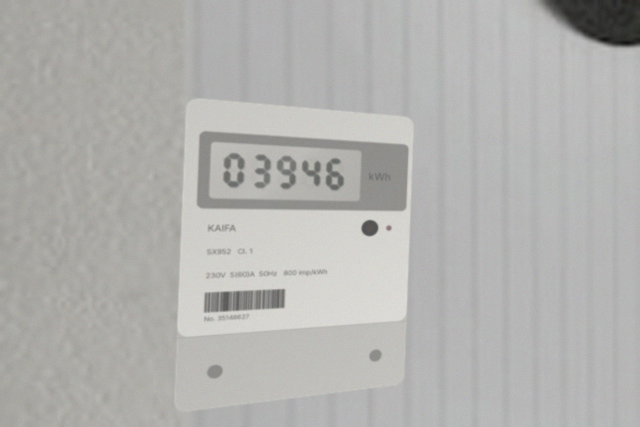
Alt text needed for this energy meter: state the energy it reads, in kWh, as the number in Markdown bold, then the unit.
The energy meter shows **3946** kWh
